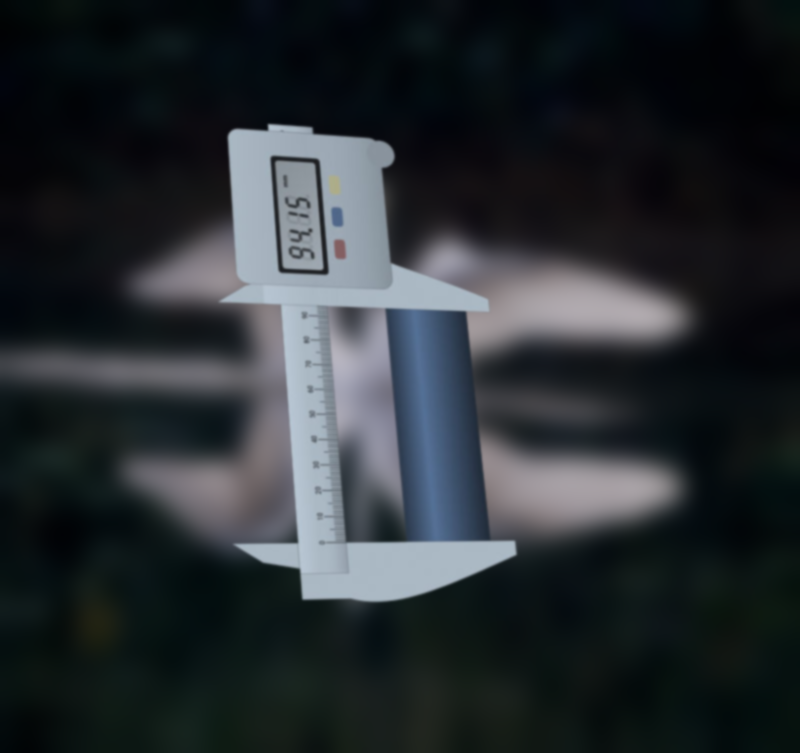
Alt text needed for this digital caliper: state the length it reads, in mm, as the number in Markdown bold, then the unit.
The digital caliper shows **94.15** mm
